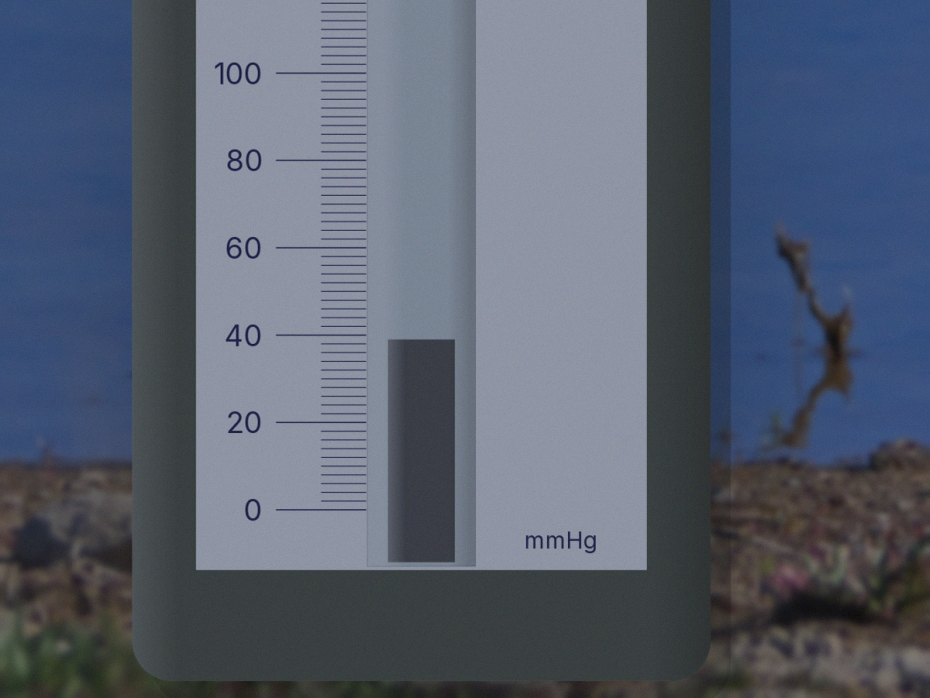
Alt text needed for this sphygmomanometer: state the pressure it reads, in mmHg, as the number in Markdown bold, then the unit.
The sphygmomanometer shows **39** mmHg
